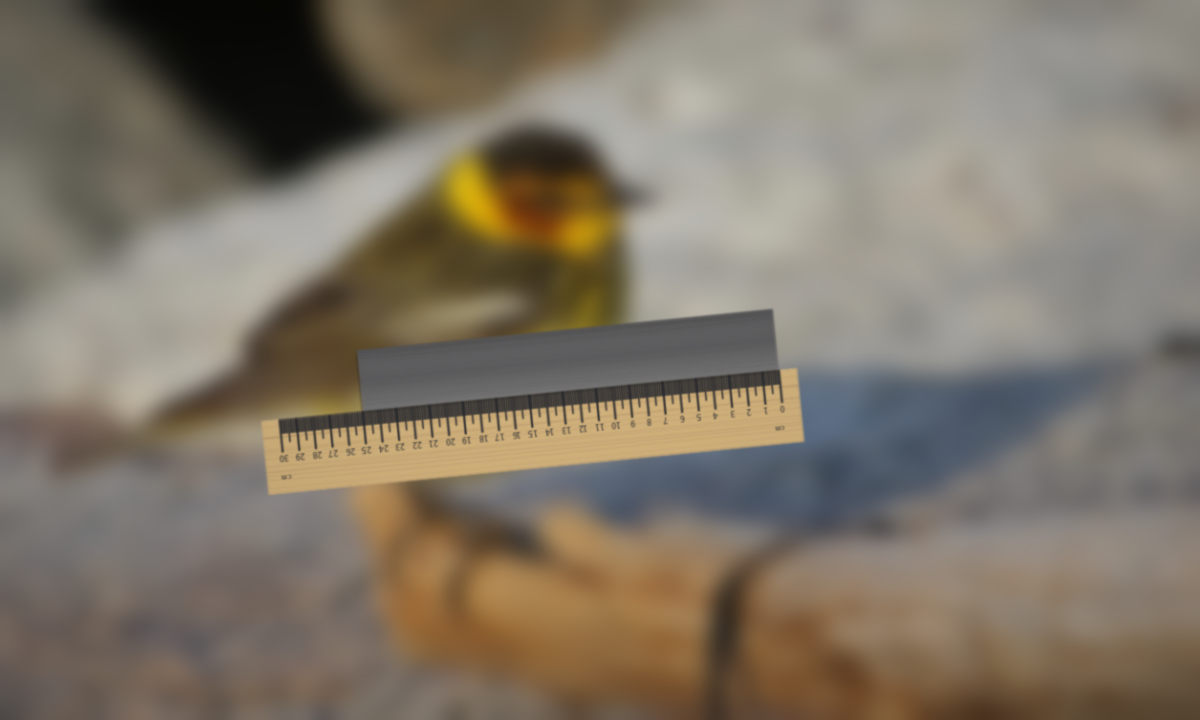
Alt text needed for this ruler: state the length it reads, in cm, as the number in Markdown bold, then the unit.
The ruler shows **25** cm
